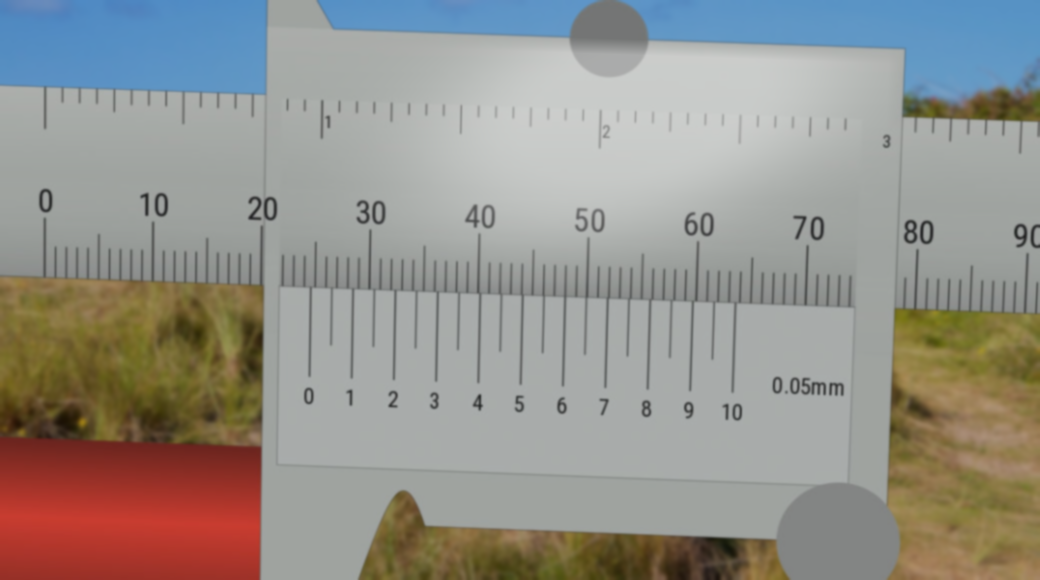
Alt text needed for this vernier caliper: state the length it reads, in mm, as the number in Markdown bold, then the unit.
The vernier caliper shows **24.6** mm
